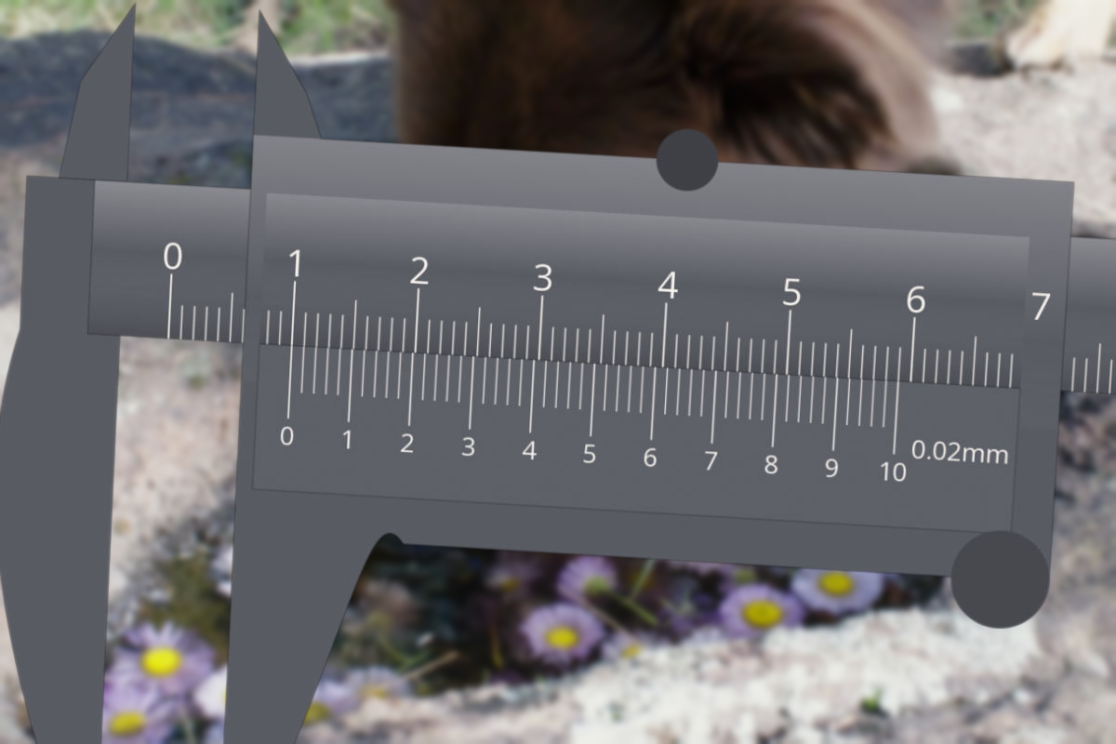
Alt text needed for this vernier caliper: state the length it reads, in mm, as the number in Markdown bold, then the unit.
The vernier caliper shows **10.0** mm
